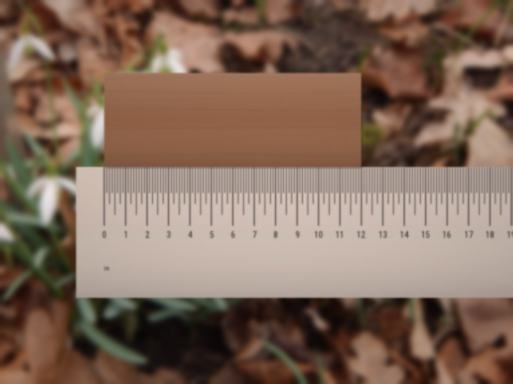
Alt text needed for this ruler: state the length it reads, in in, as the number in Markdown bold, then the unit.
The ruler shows **12** in
